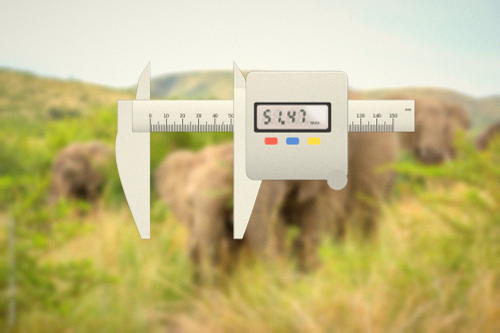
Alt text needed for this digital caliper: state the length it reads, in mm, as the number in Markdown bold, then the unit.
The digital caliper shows **51.47** mm
